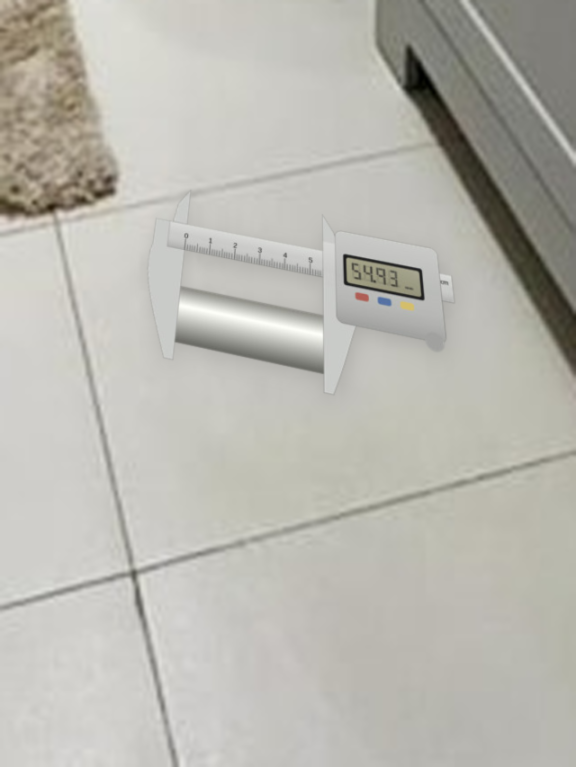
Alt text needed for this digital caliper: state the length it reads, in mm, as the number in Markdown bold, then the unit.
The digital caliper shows **54.93** mm
